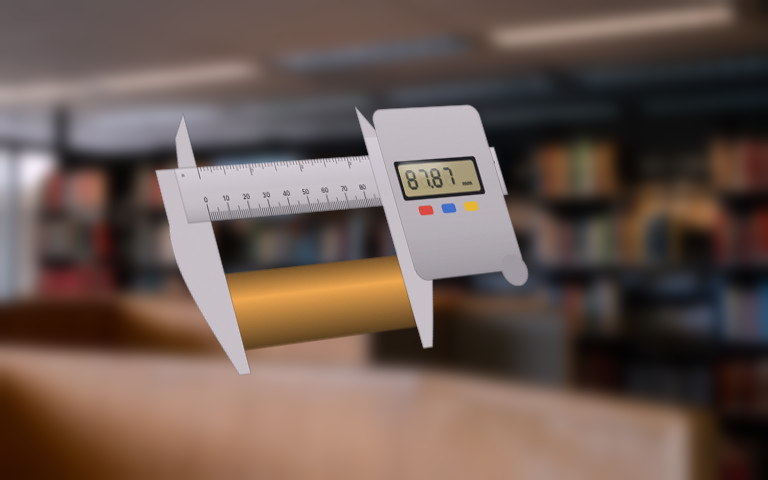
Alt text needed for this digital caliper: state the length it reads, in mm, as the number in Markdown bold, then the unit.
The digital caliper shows **87.87** mm
